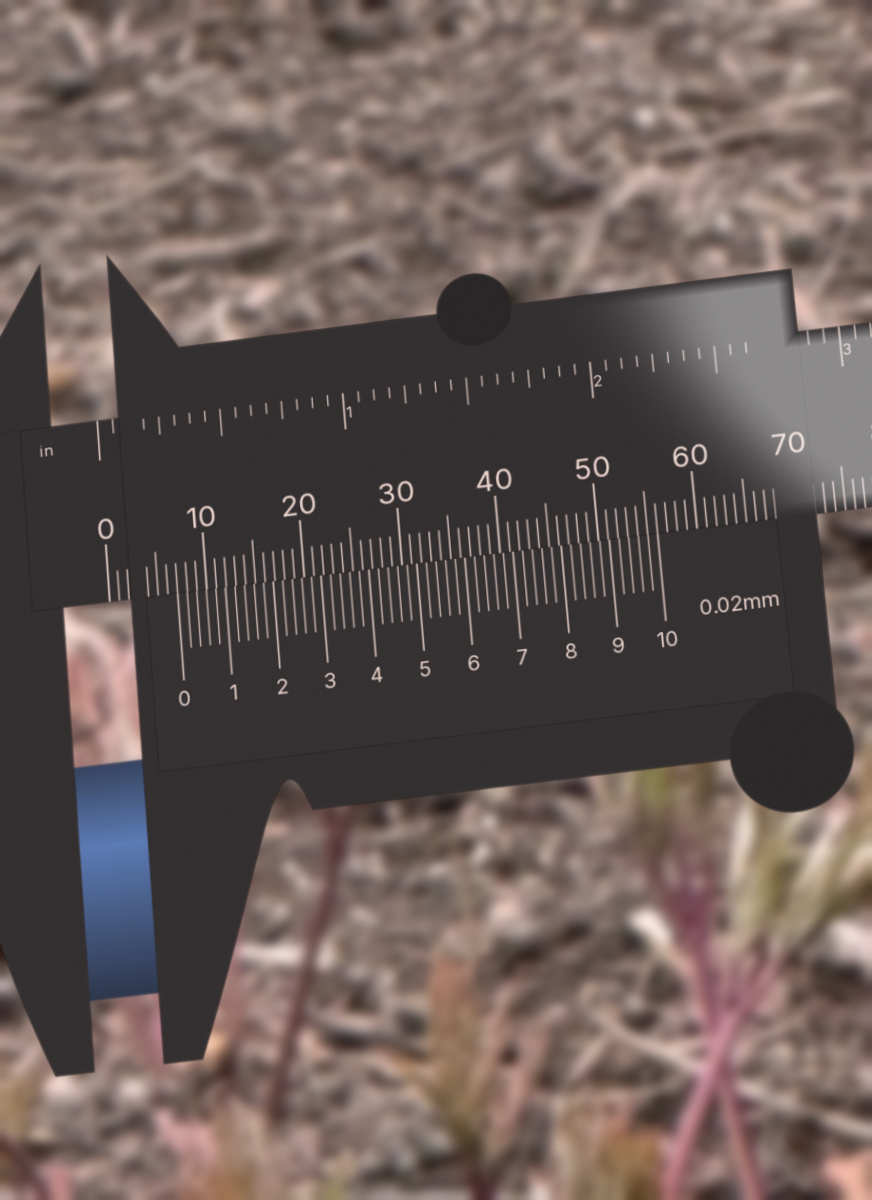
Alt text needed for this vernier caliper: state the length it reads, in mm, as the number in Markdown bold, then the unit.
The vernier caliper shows **7.0** mm
